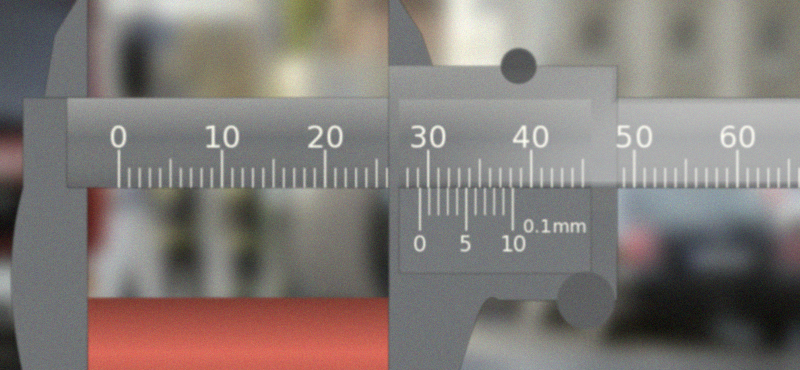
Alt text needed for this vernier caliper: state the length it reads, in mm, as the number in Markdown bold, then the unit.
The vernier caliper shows **29.2** mm
